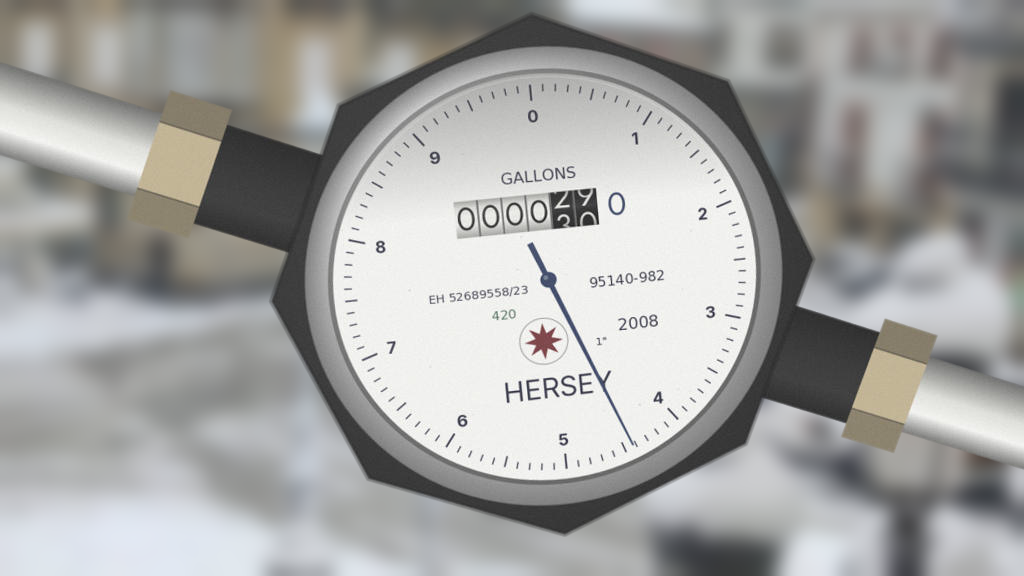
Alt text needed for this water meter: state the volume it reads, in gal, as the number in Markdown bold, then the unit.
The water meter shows **294.4** gal
